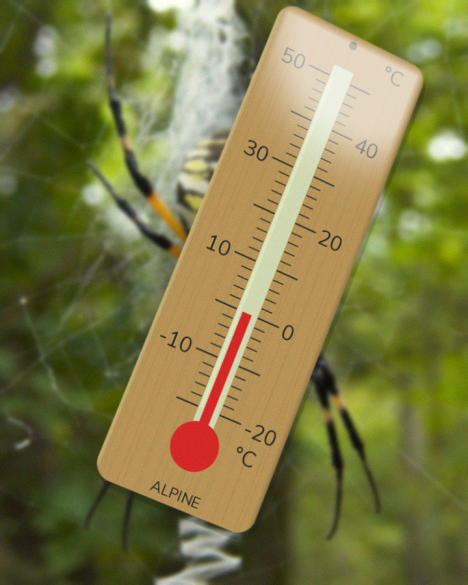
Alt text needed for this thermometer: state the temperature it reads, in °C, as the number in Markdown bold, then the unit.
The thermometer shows **0** °C
